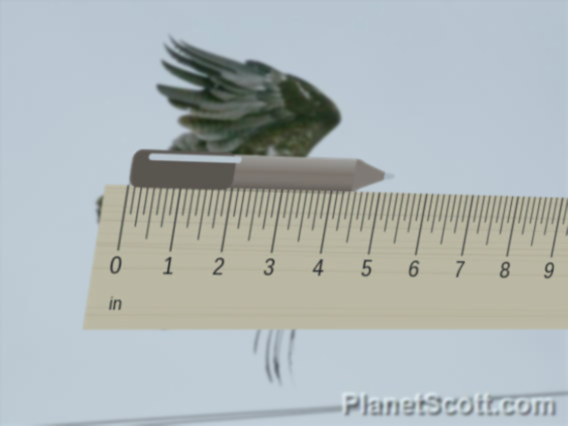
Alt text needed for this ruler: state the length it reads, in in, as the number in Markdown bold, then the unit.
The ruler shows **5.25** in
